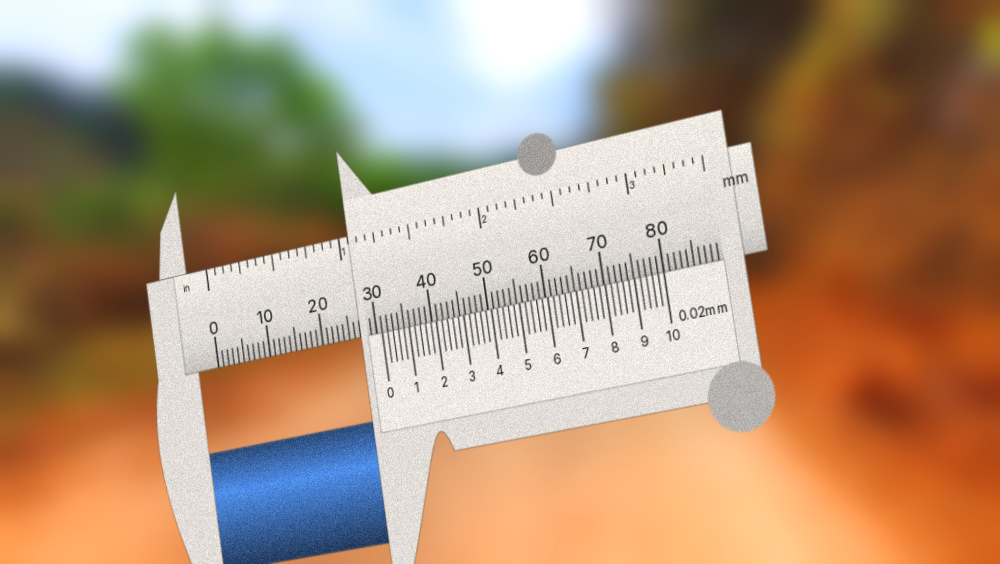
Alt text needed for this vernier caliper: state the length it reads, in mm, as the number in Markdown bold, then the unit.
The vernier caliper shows **31.0** mm
